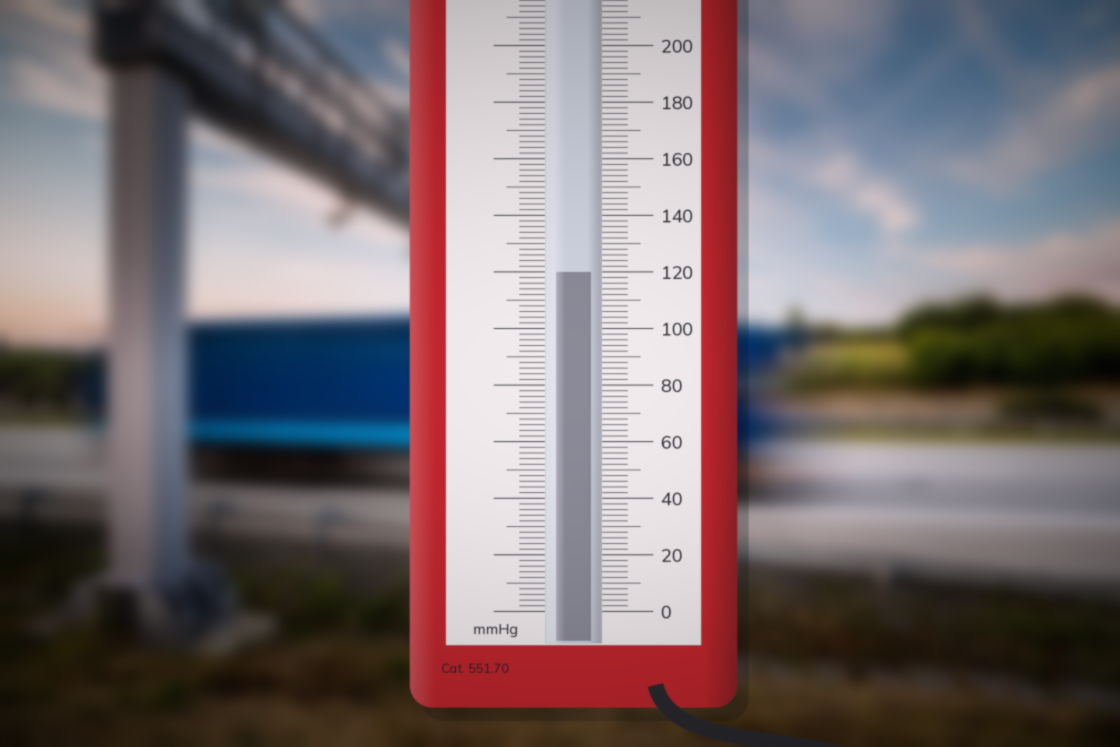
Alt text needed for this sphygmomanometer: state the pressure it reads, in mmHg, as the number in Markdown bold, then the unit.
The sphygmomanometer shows **120** mmHg
